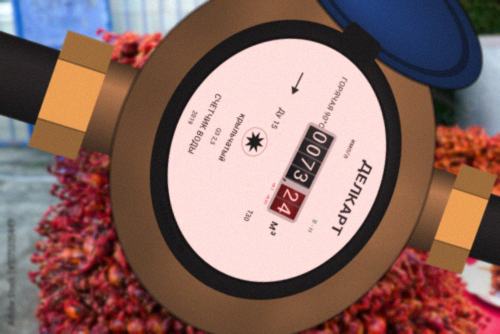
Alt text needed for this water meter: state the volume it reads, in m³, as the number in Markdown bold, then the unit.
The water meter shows **73.24** m³
